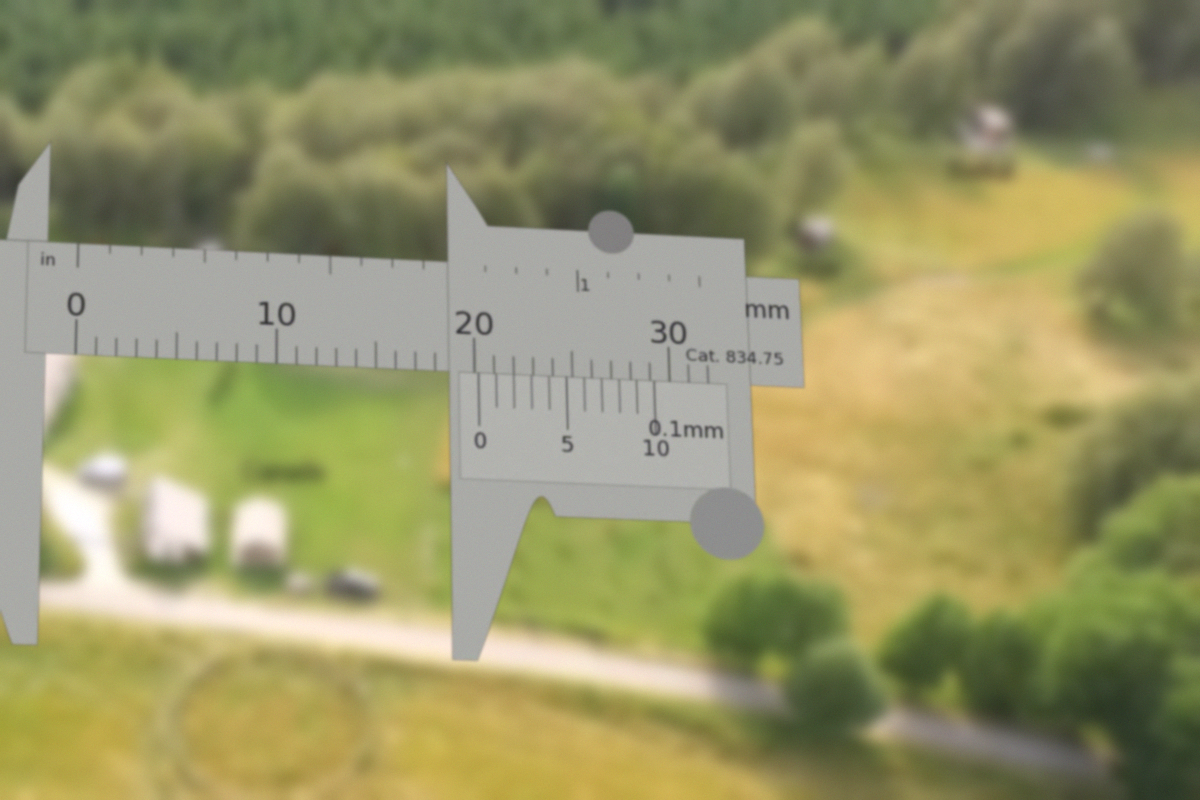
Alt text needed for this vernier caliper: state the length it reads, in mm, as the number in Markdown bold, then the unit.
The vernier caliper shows **20.2** mm
